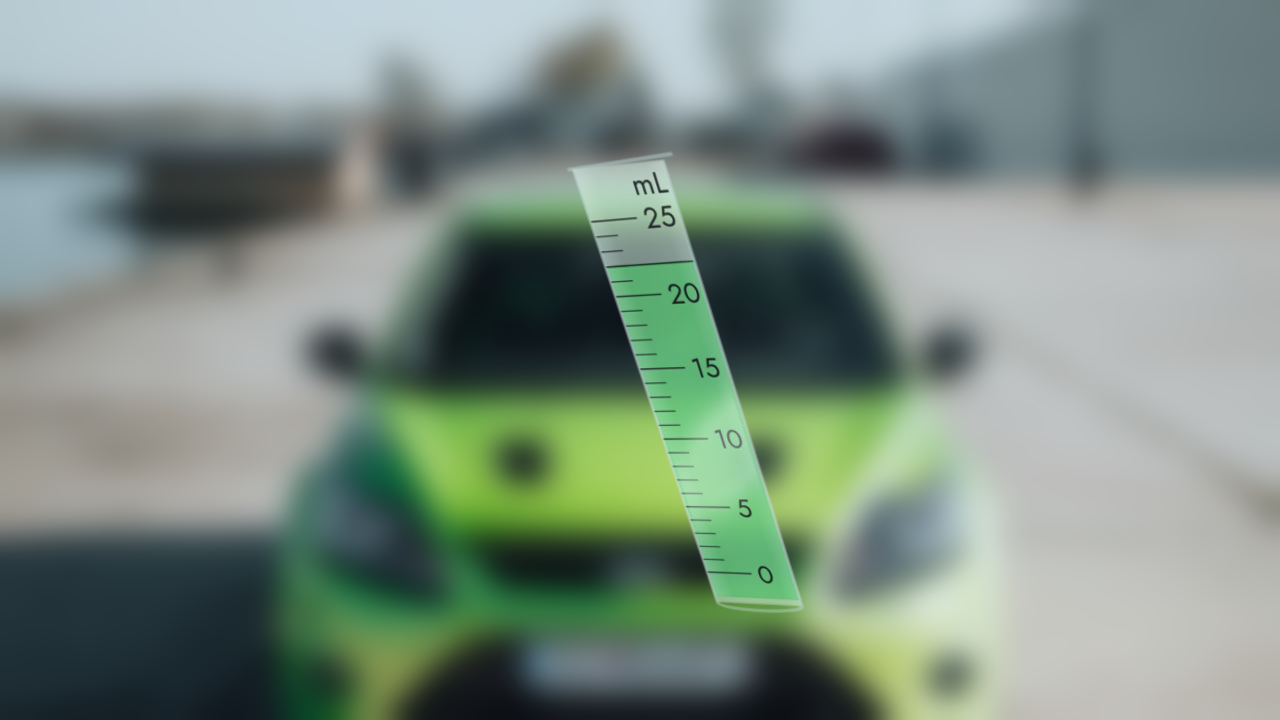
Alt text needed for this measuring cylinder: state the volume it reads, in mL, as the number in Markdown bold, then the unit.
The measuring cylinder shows **22** mL
